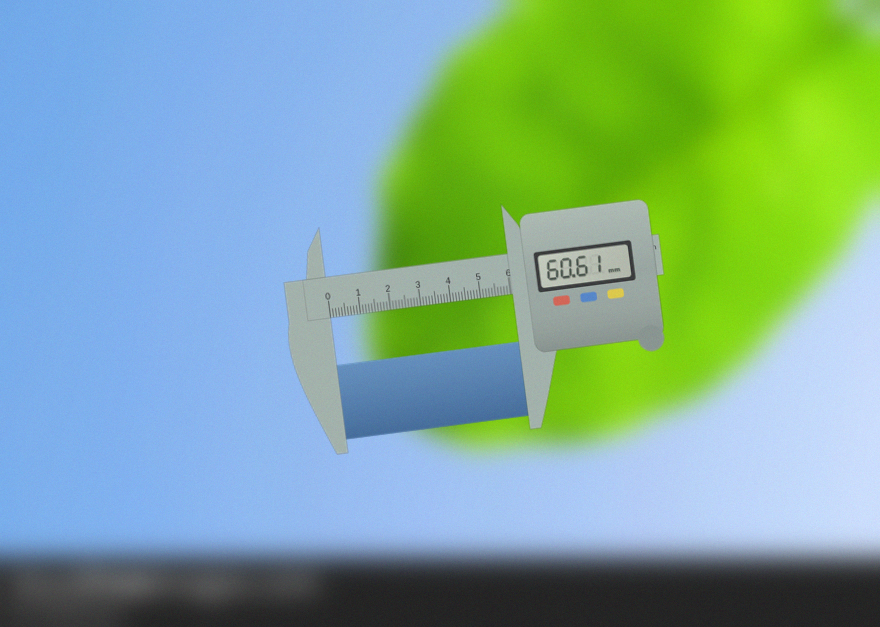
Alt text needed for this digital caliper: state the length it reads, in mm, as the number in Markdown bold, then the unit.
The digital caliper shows **60.61** mm
